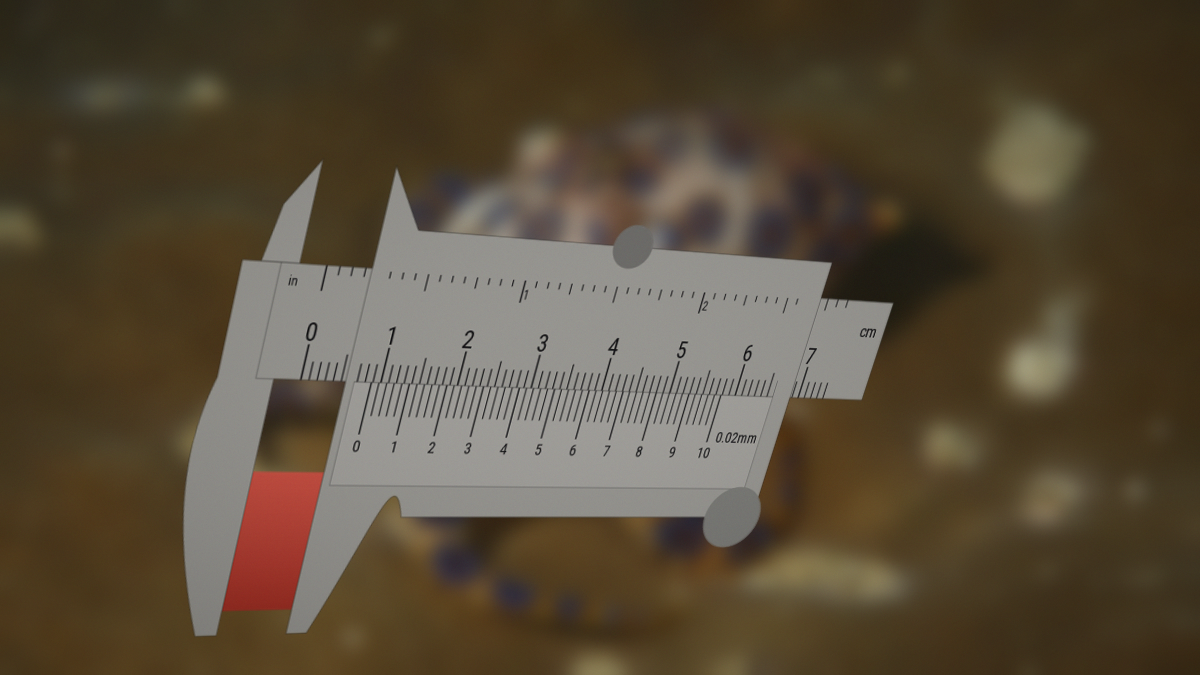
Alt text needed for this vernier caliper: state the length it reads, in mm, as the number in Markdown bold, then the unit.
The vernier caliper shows **8.8** mm
